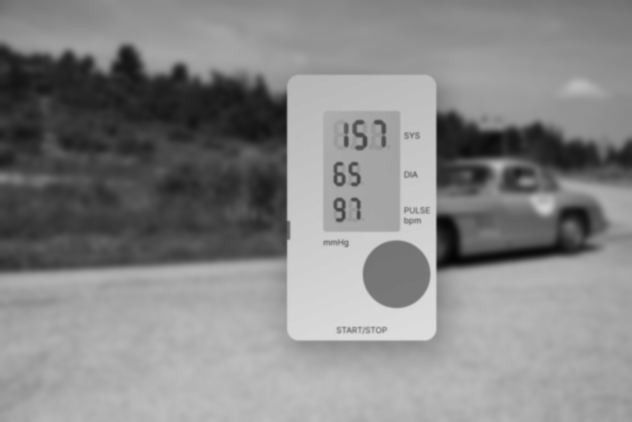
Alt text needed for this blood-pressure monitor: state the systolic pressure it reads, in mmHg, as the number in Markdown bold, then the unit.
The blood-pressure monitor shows **157** mmHg
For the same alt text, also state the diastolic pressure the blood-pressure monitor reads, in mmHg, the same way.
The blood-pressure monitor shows **65** mmHg
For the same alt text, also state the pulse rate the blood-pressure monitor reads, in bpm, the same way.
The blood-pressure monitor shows **97** bpm
